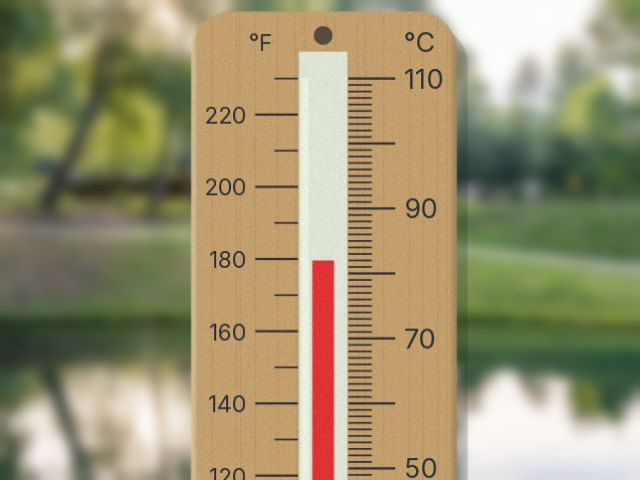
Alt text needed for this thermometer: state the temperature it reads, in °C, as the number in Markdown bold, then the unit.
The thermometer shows **82** °C
